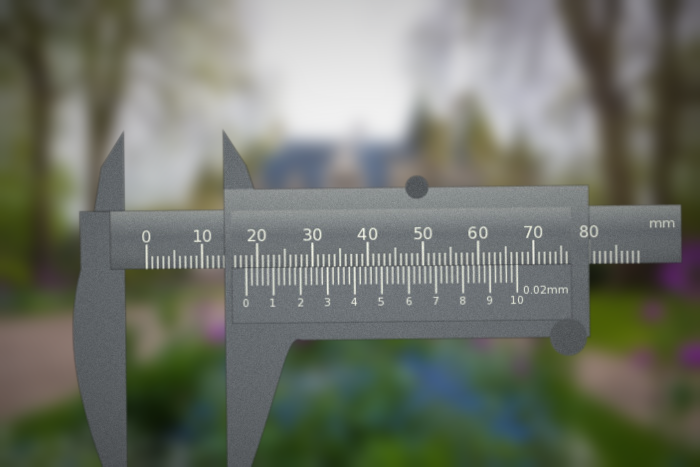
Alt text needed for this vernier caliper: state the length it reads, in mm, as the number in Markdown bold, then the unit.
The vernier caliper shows **18.0** mm
